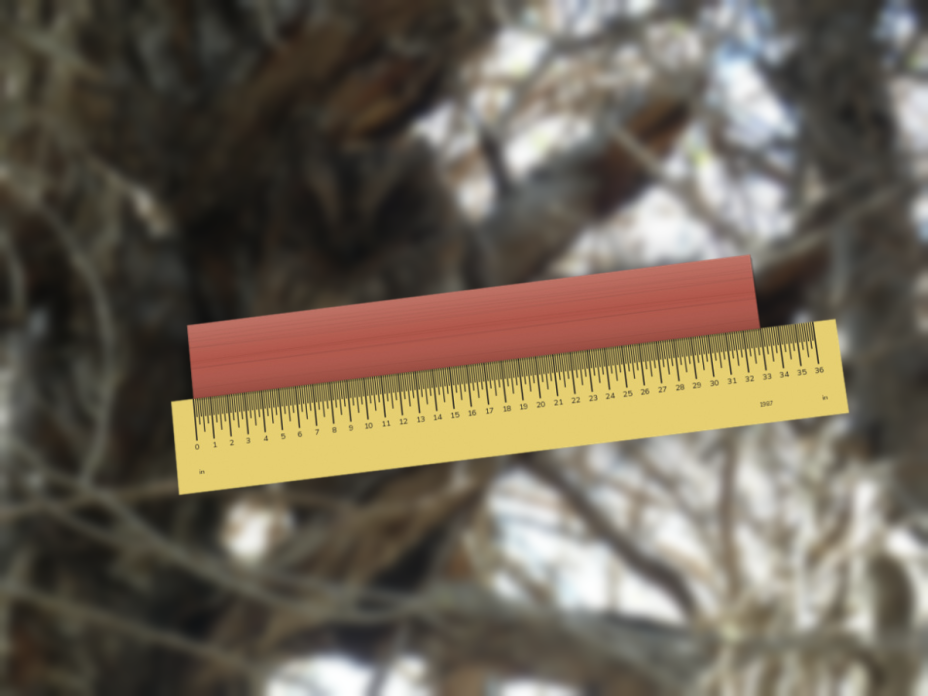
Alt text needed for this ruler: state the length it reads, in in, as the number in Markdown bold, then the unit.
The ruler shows **33** in
